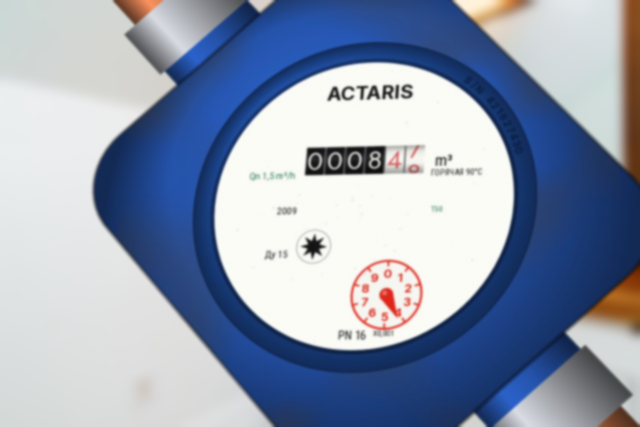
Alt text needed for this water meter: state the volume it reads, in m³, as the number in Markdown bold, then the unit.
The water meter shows **8.474** m³
